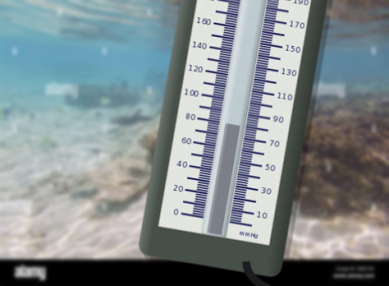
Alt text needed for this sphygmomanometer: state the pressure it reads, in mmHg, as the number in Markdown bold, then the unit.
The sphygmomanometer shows **80** mmHg
